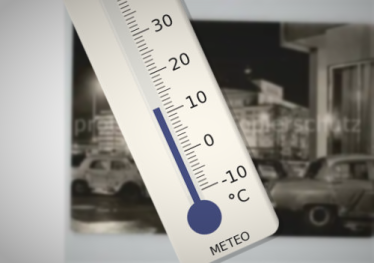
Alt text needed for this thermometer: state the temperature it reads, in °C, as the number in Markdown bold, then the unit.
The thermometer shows **12** °C
